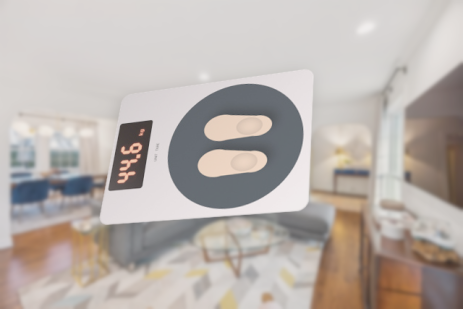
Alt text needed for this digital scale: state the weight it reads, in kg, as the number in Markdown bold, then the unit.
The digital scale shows **44.6** kg
